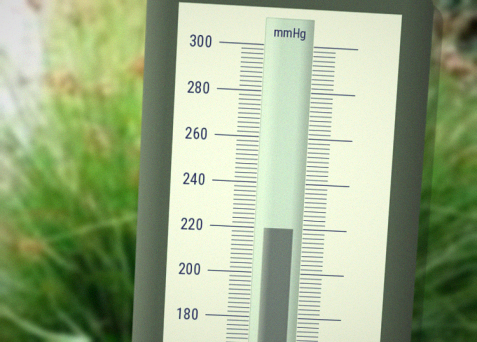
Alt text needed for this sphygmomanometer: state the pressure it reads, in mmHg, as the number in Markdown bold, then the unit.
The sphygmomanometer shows **220** mmHg
